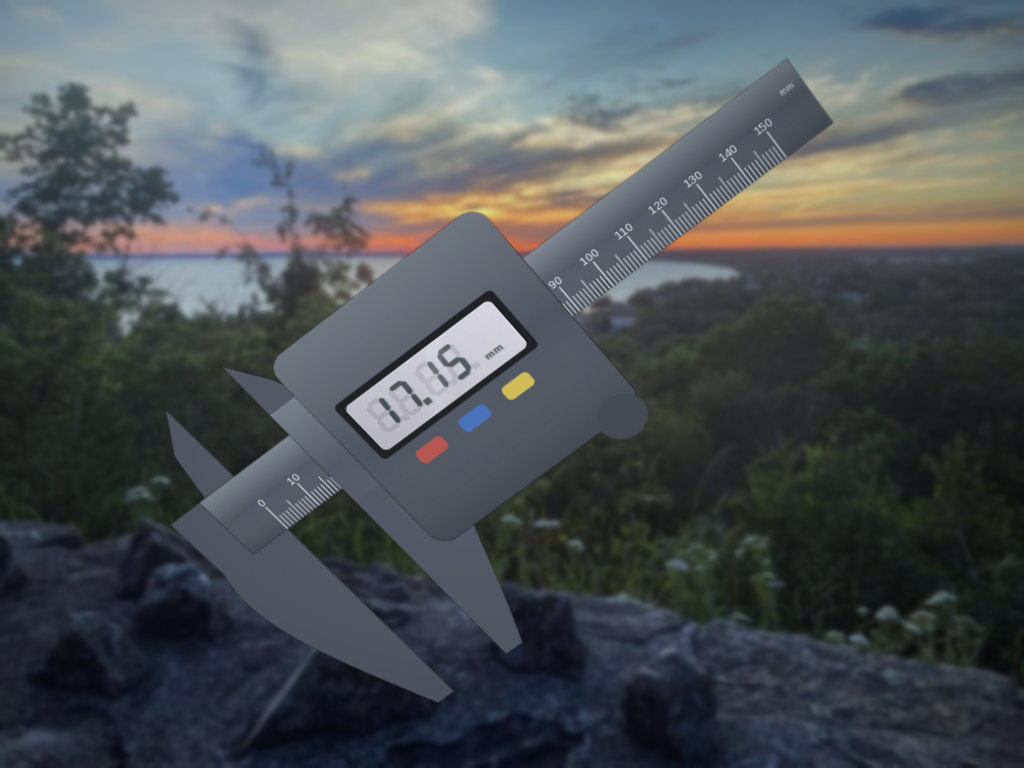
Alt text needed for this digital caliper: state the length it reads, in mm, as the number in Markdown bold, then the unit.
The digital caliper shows **17.15** mm
